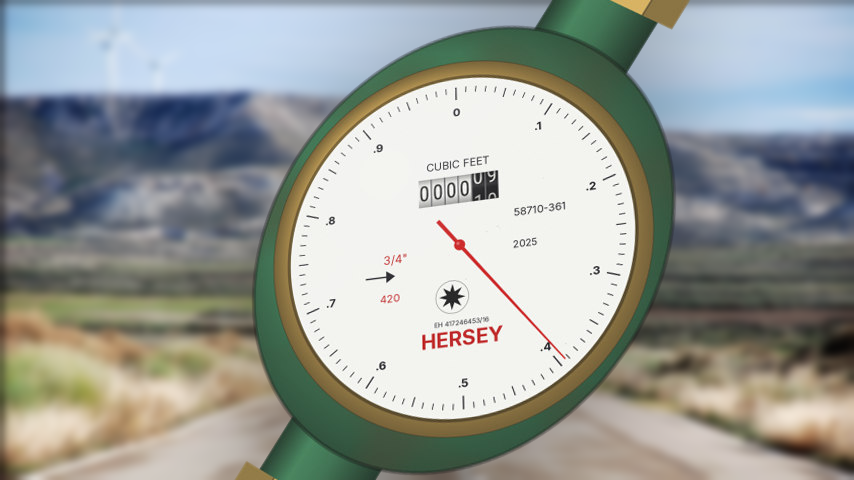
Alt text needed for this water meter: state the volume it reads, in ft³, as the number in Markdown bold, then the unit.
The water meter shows **9.39** ft³
